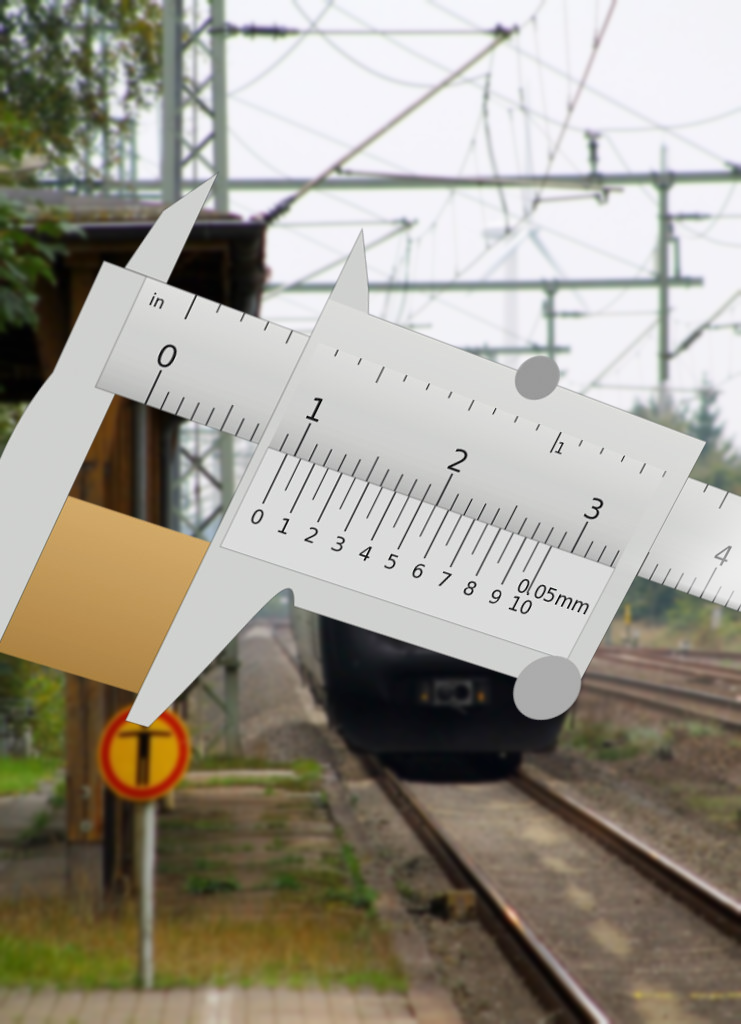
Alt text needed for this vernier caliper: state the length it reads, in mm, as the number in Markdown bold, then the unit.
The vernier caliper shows **9.5** mm
